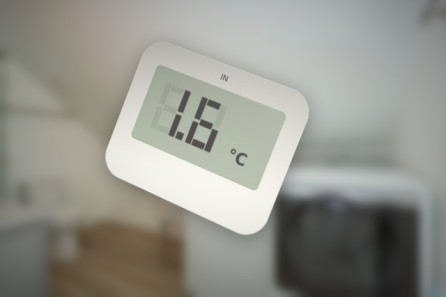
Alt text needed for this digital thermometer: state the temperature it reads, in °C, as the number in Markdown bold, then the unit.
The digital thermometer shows **1.6** °C
